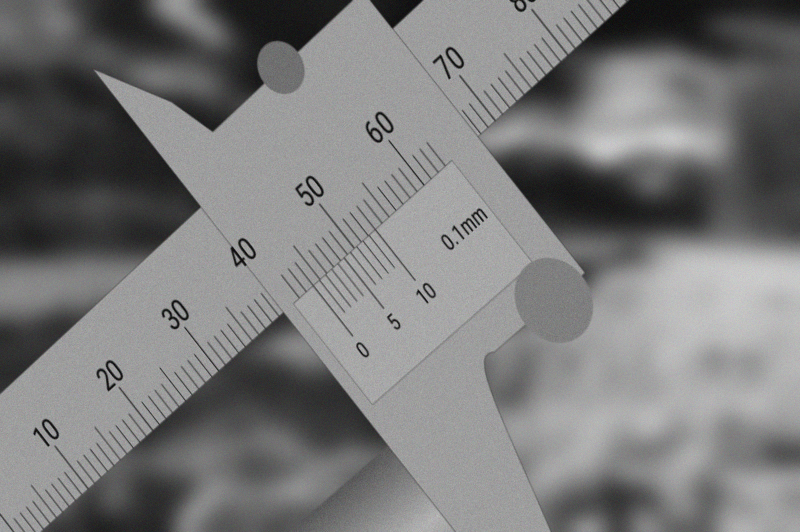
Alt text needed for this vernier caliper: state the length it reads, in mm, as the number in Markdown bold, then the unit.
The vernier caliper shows **44.0** mm
